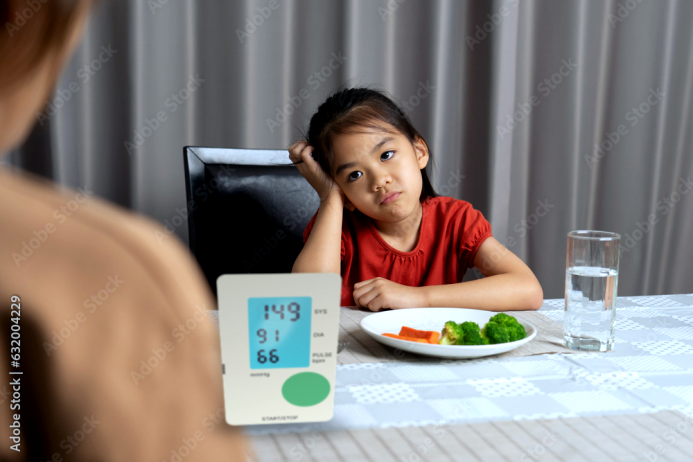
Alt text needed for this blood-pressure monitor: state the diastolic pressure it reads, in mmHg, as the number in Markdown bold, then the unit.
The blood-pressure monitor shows **91** mmHg
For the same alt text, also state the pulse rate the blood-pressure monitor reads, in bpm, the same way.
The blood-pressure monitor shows **66** bpm
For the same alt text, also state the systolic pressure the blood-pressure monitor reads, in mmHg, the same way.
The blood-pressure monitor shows **149** mmHg
